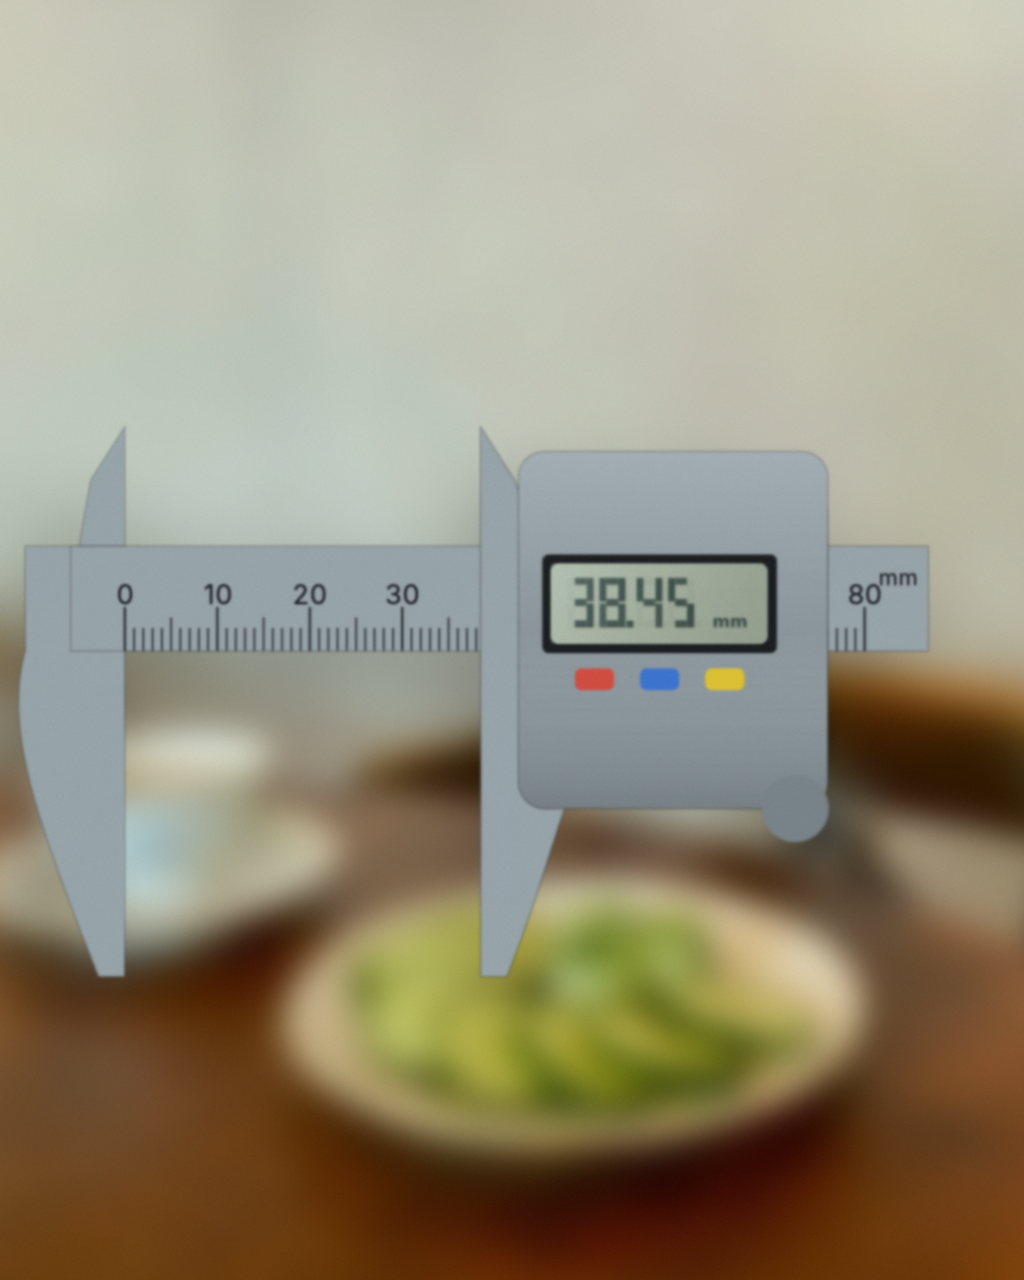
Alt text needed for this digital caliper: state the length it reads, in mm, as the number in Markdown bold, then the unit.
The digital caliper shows **38.45** mm
